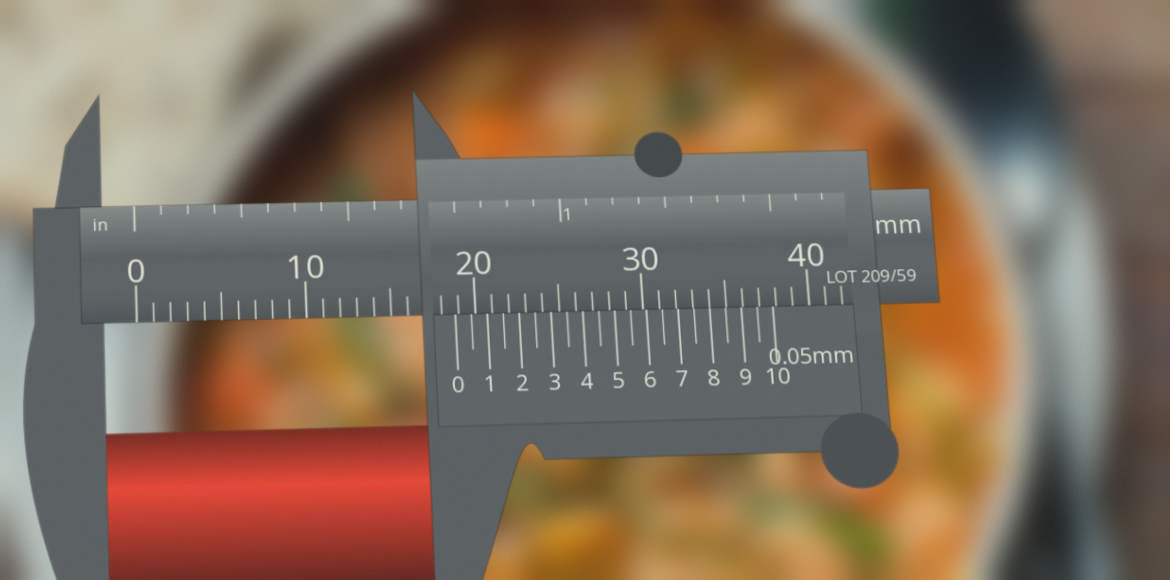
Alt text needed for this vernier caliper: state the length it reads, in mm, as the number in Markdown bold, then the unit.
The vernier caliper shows **18.8** mm
